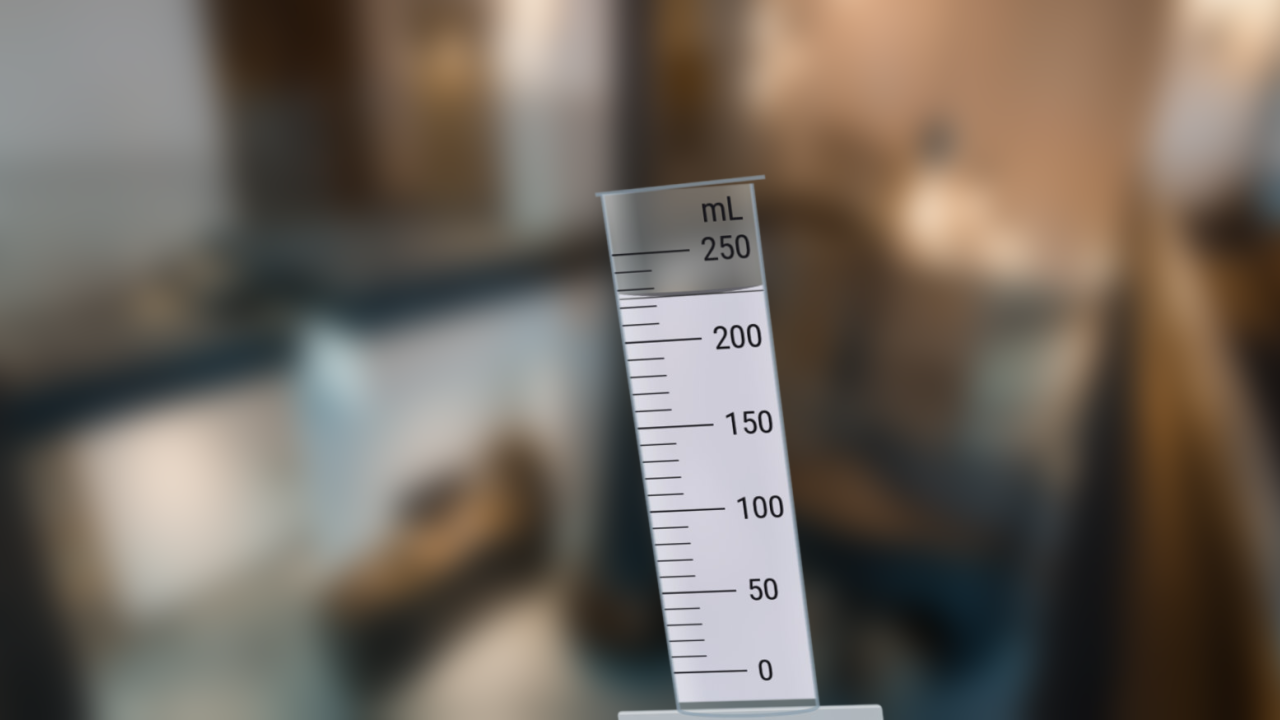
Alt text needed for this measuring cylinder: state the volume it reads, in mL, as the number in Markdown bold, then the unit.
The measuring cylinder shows **225** mL
